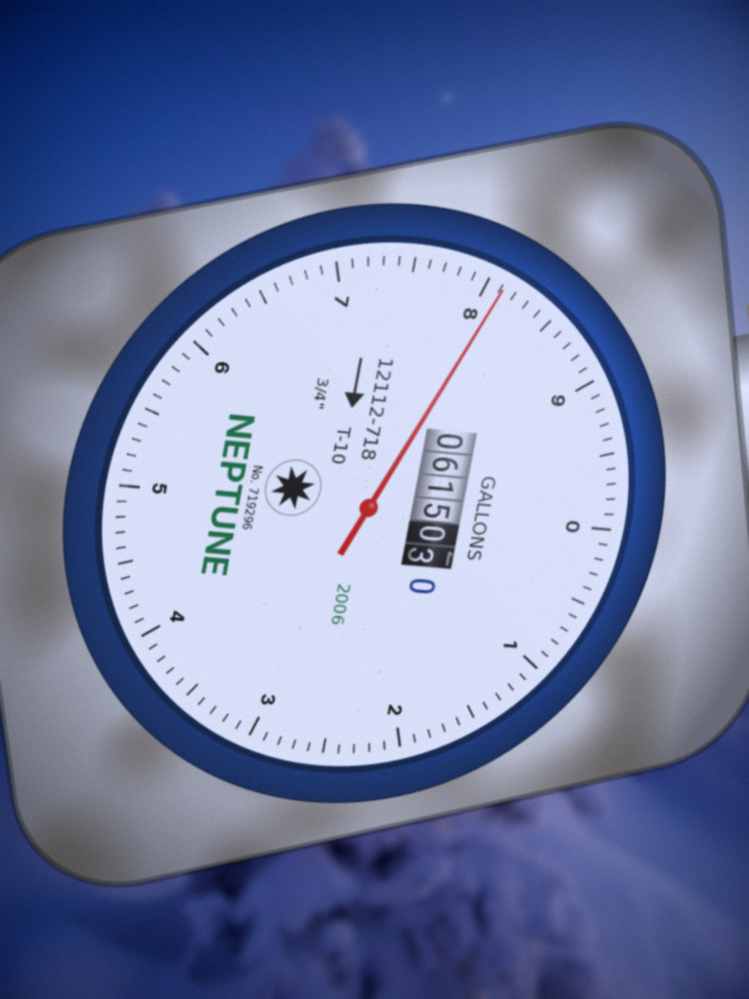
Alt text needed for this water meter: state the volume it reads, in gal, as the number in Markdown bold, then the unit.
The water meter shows **615028.1** gal
